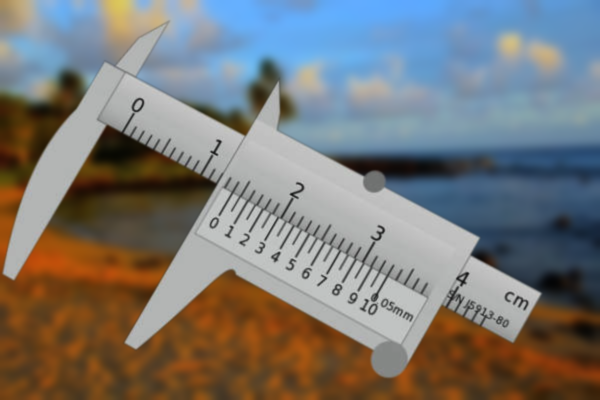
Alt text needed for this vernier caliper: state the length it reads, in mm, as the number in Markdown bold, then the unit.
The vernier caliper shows **14.0** mm
